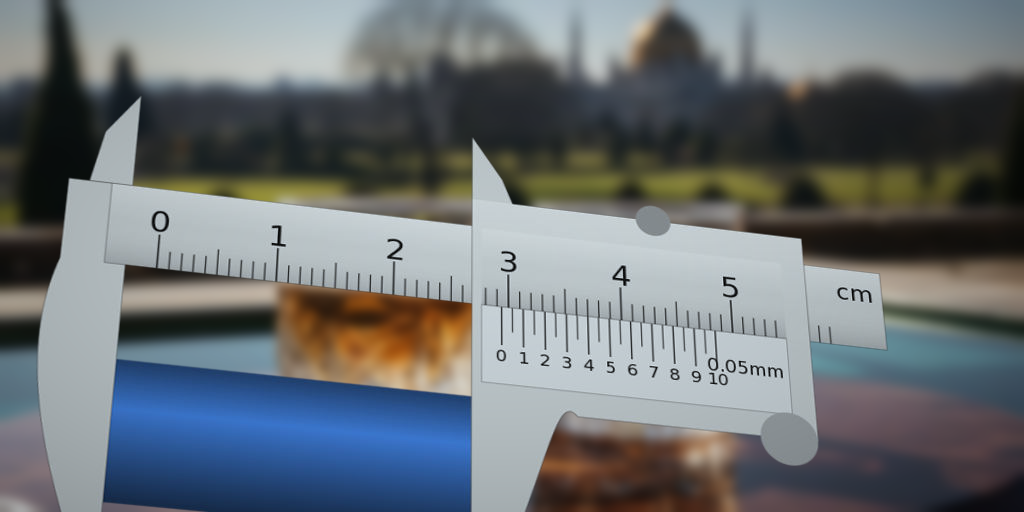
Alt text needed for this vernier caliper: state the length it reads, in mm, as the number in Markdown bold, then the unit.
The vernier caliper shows **29.4** mm
